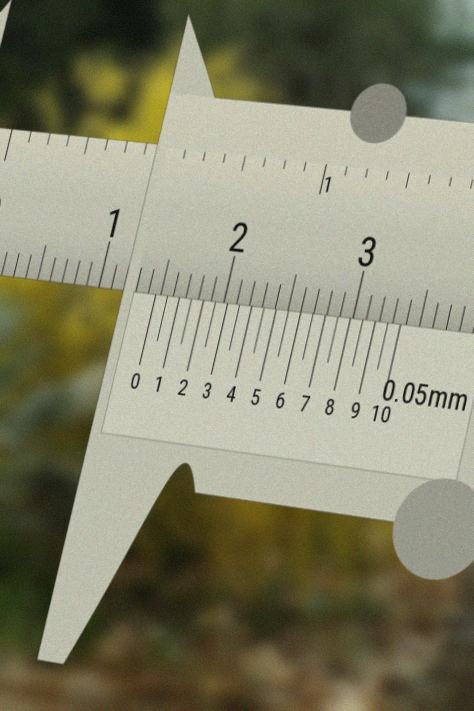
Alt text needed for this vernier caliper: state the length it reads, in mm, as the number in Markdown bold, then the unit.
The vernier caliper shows **14.6** mm
